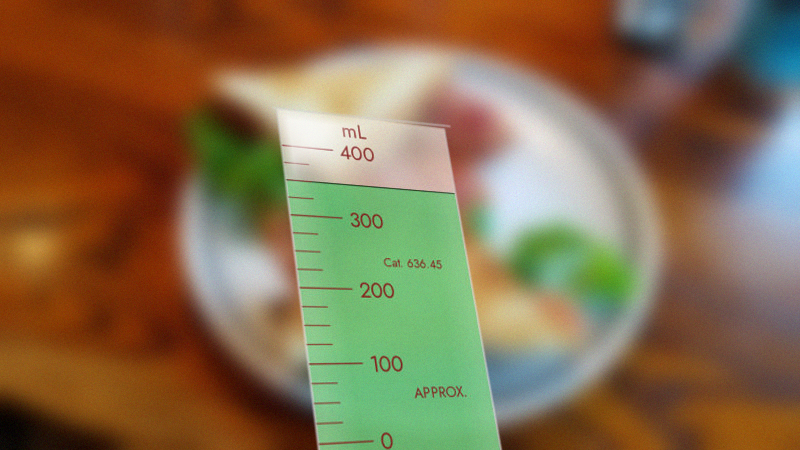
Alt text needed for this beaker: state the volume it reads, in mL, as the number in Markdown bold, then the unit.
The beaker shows **350** mL
